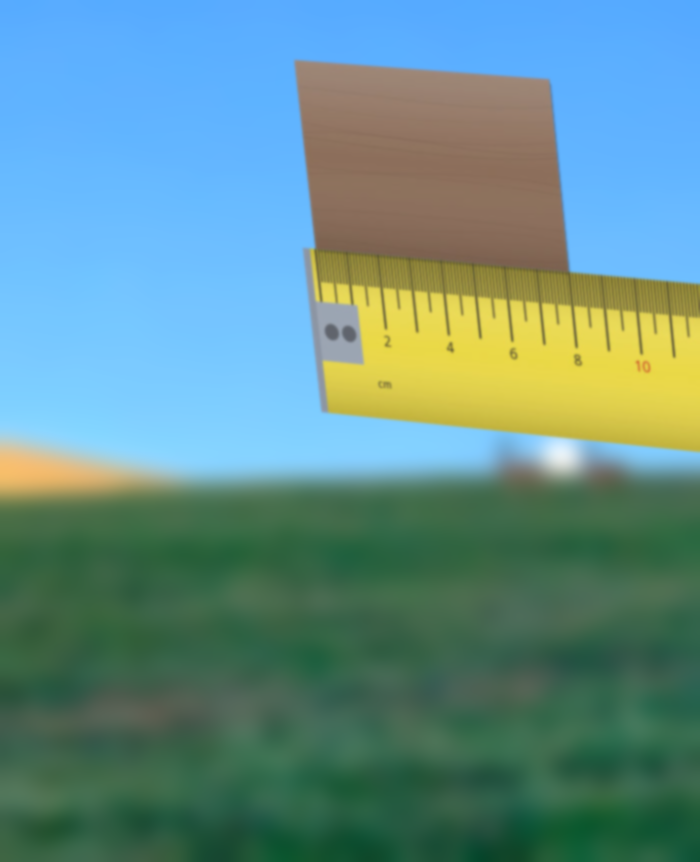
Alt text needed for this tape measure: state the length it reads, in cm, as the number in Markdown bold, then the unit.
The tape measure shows **8** cm
